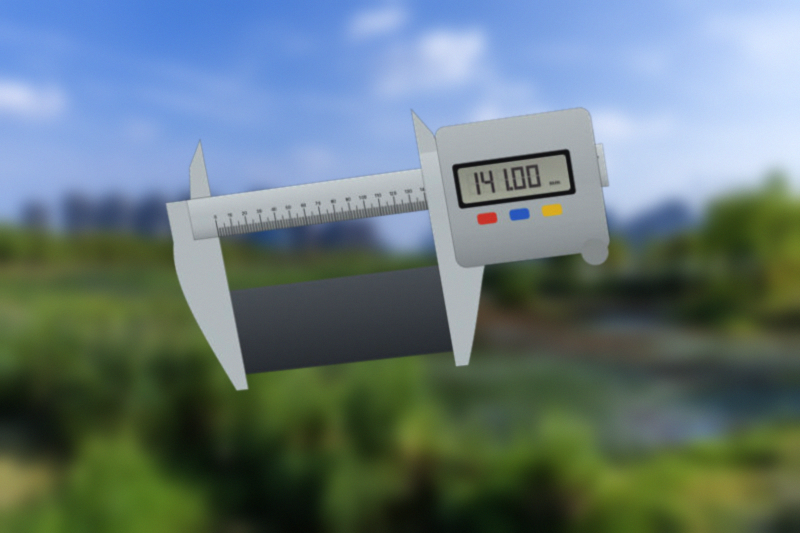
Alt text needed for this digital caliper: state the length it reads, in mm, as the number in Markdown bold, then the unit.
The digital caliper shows **141.00** mm
